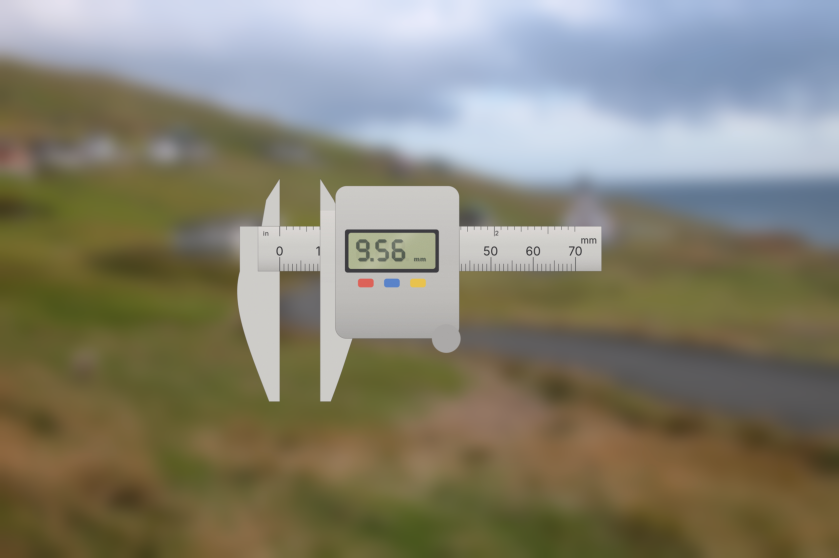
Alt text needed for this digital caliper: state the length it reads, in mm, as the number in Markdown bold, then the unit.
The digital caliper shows **9.56** mm
